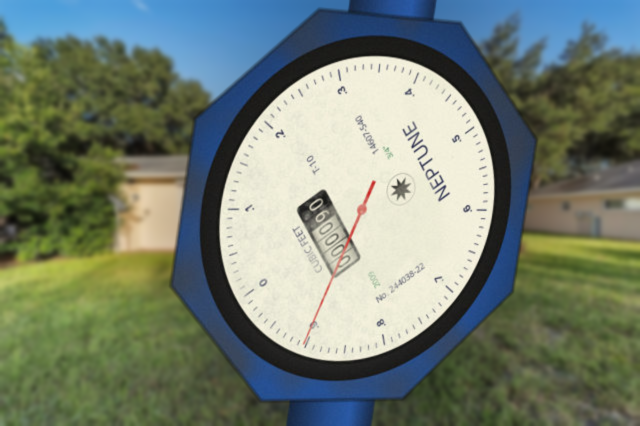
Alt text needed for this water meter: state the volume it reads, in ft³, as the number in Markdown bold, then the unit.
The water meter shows **89.90** ft³
